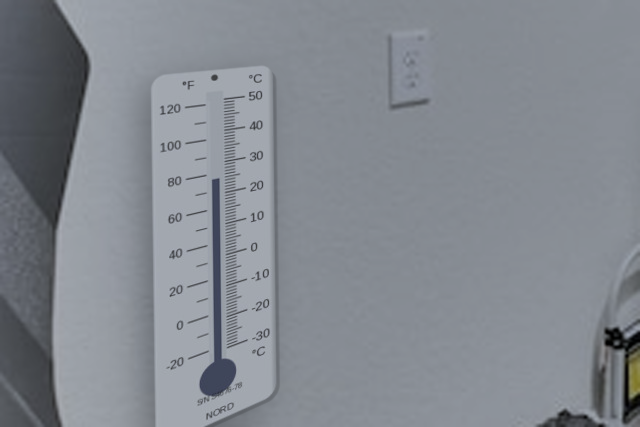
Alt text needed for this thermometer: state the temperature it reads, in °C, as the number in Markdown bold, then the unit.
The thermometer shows **25** °C
